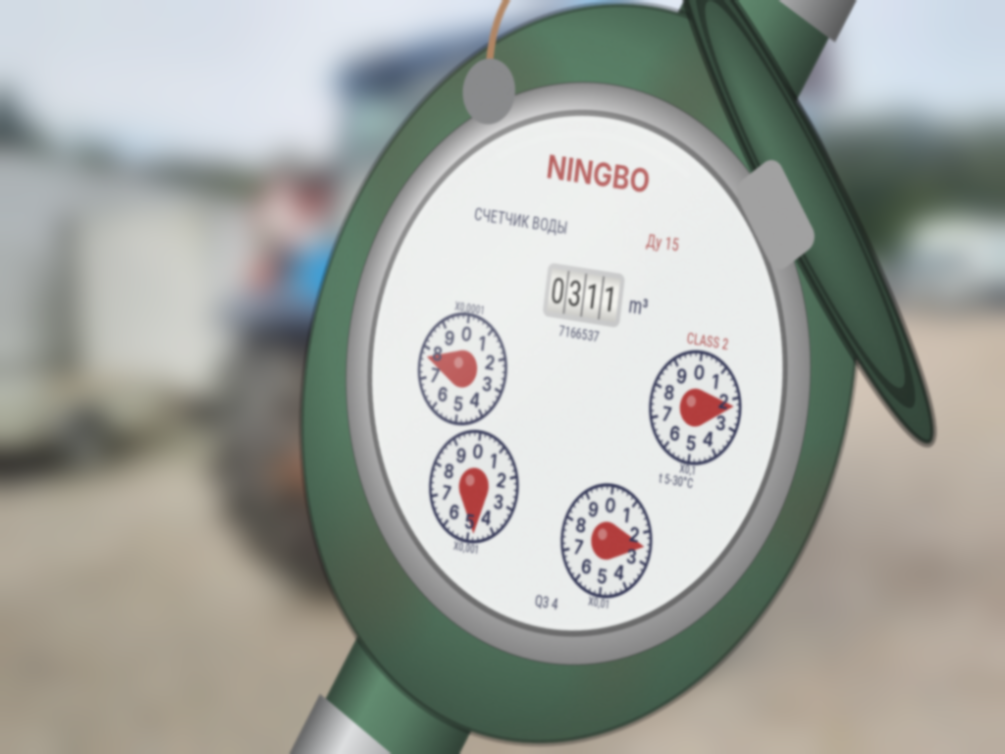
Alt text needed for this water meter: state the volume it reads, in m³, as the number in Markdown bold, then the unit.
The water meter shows **311.2247** m³
